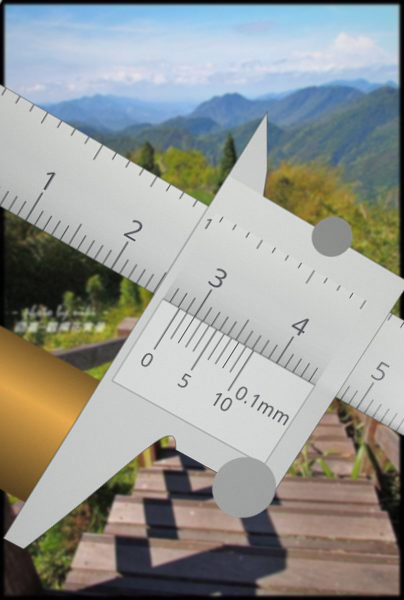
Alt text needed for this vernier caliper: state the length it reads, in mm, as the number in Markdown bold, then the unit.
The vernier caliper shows **28.2** mm
